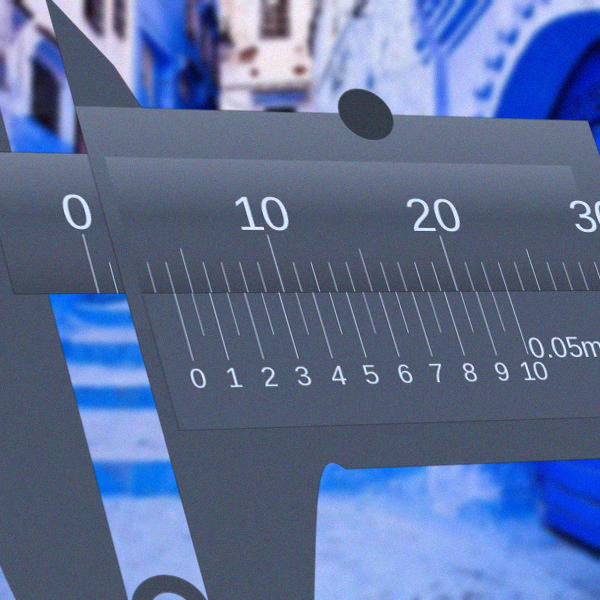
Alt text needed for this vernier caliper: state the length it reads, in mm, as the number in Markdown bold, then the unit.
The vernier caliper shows **4.0** mm
